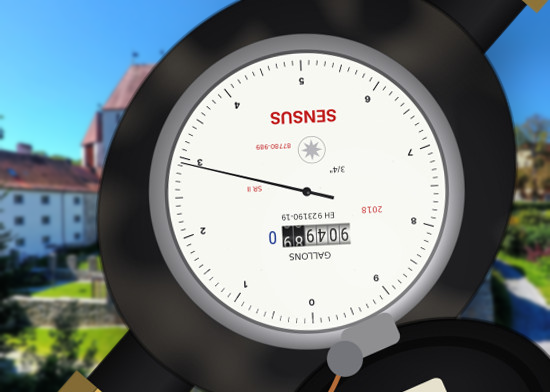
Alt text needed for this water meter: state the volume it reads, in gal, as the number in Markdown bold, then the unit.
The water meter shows **9049892.9** gal
